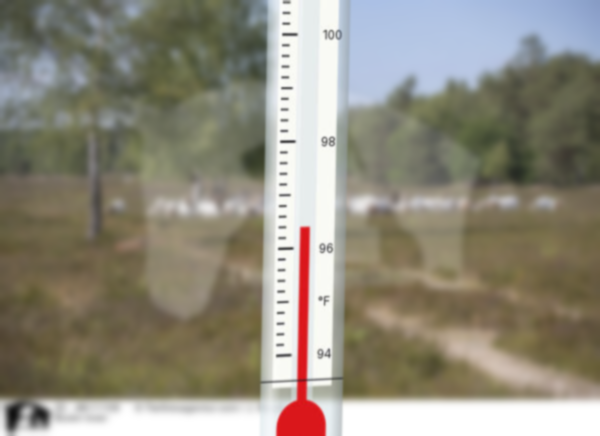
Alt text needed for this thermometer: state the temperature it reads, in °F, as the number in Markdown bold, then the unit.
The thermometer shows **96.4** °F
